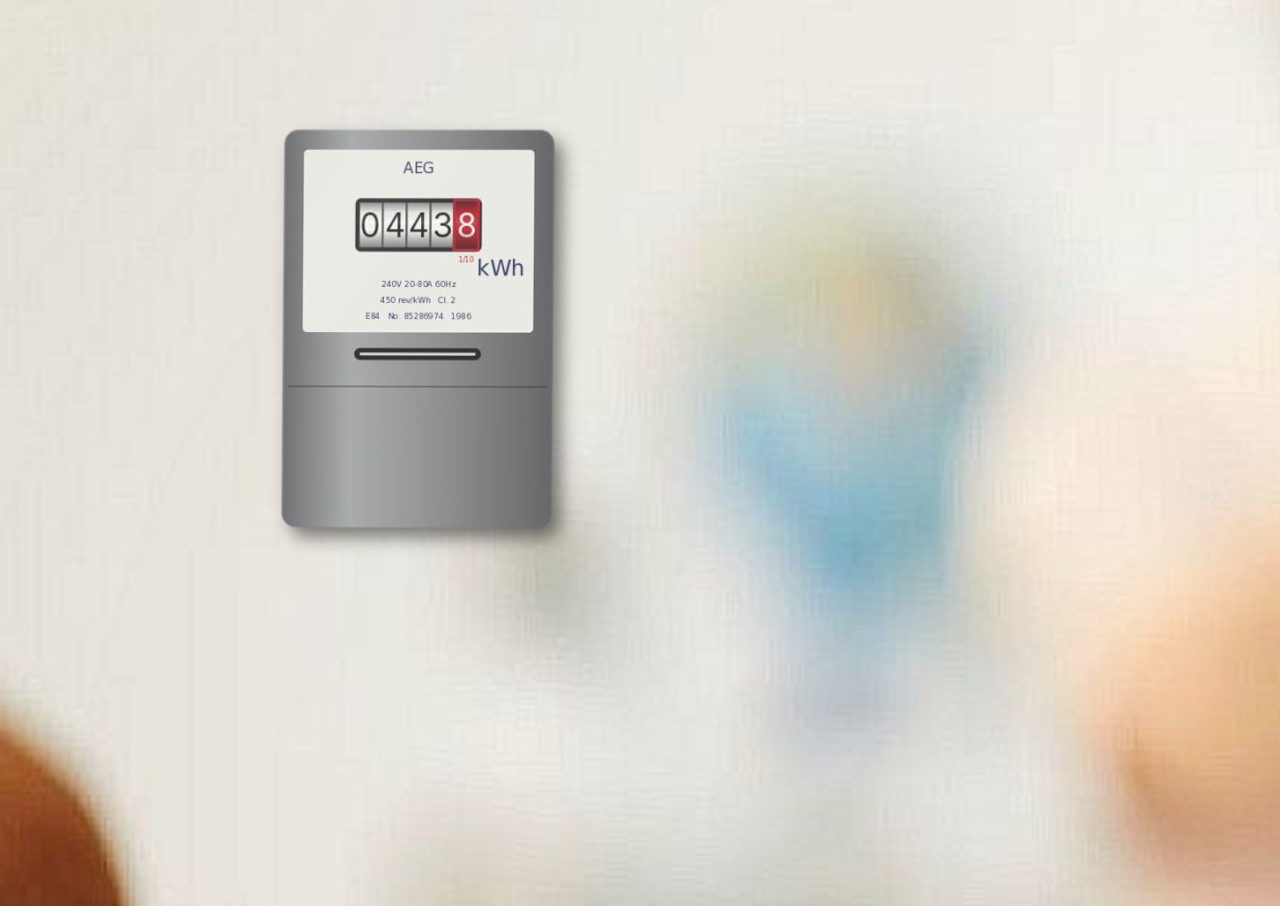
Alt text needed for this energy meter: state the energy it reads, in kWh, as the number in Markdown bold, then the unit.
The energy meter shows **443.8** kWh
